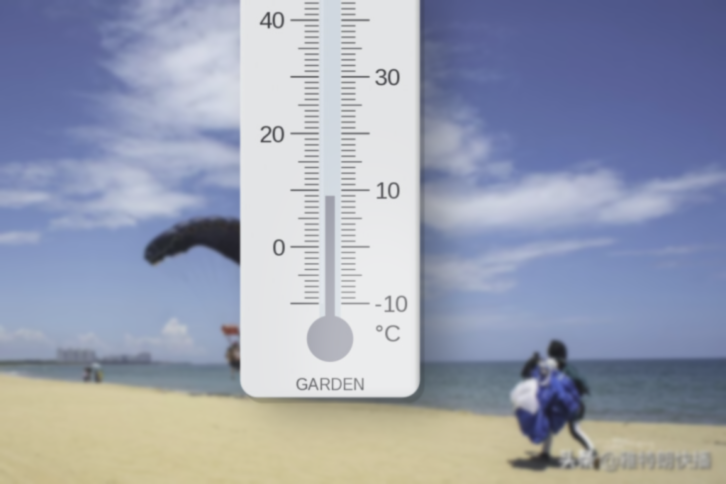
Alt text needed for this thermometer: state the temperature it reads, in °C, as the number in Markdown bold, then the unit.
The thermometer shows **9** °C
